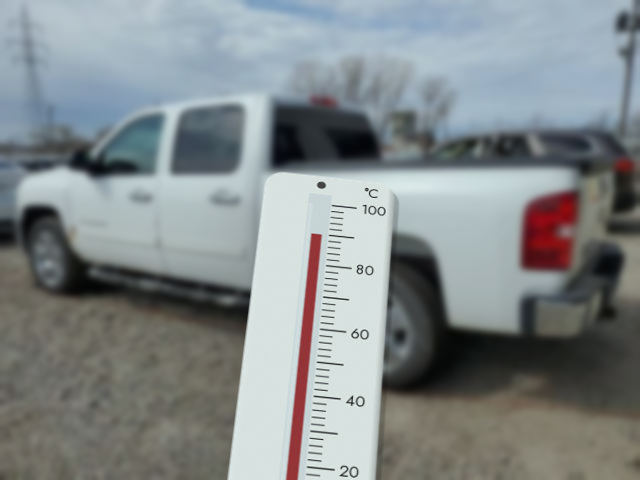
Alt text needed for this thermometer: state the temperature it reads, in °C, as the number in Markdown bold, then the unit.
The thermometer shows **90** °C
